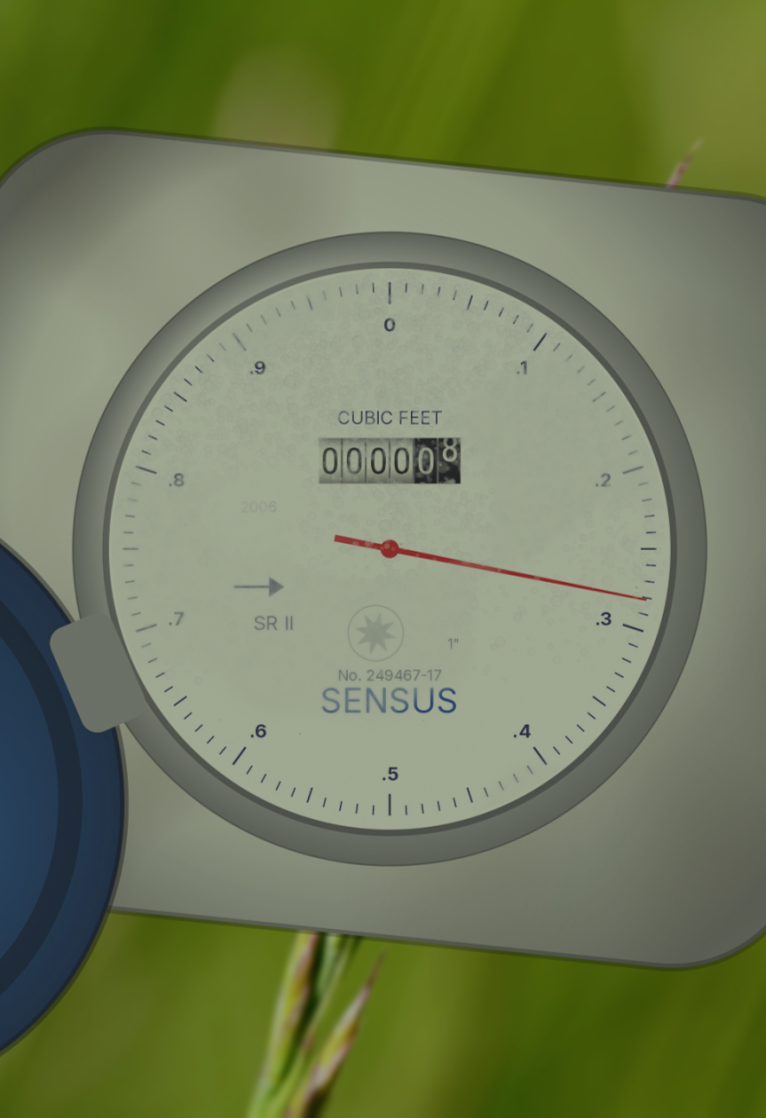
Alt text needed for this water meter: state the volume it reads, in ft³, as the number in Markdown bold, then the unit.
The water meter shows **8.28** ft³
